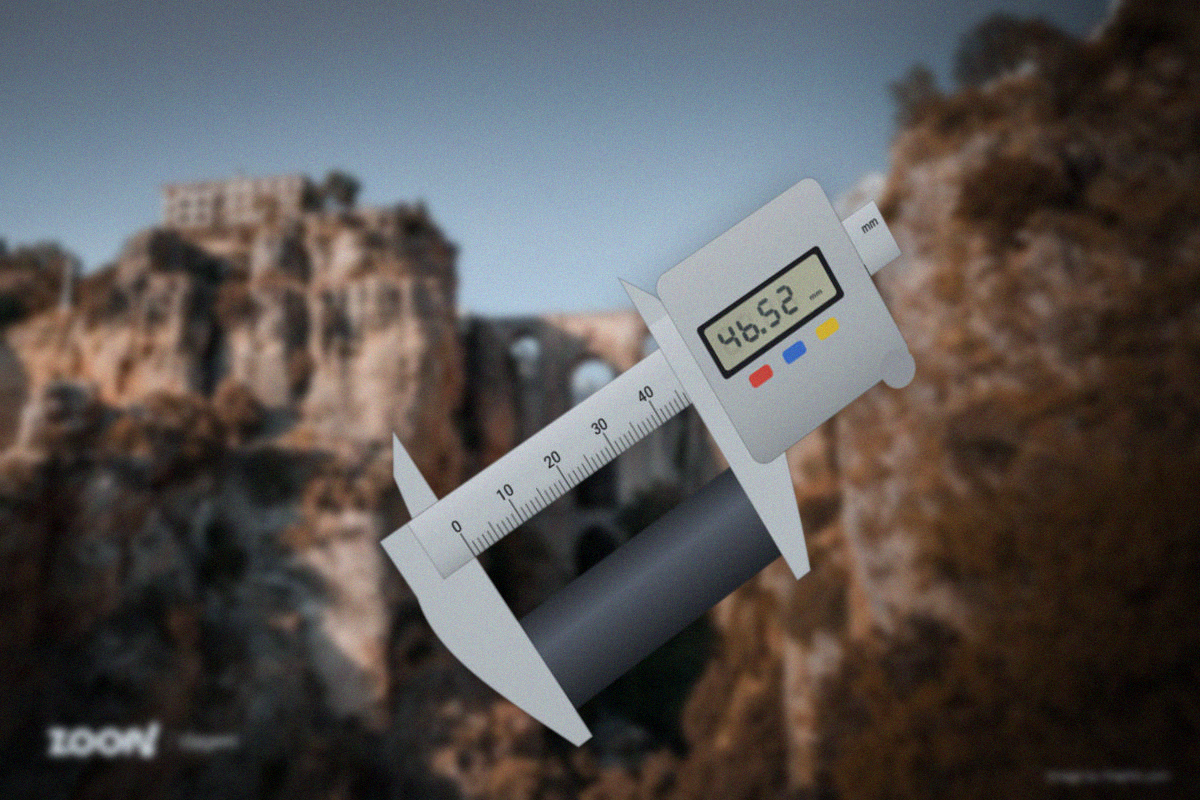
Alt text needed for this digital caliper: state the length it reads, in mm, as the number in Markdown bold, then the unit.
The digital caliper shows **46.52** mm
